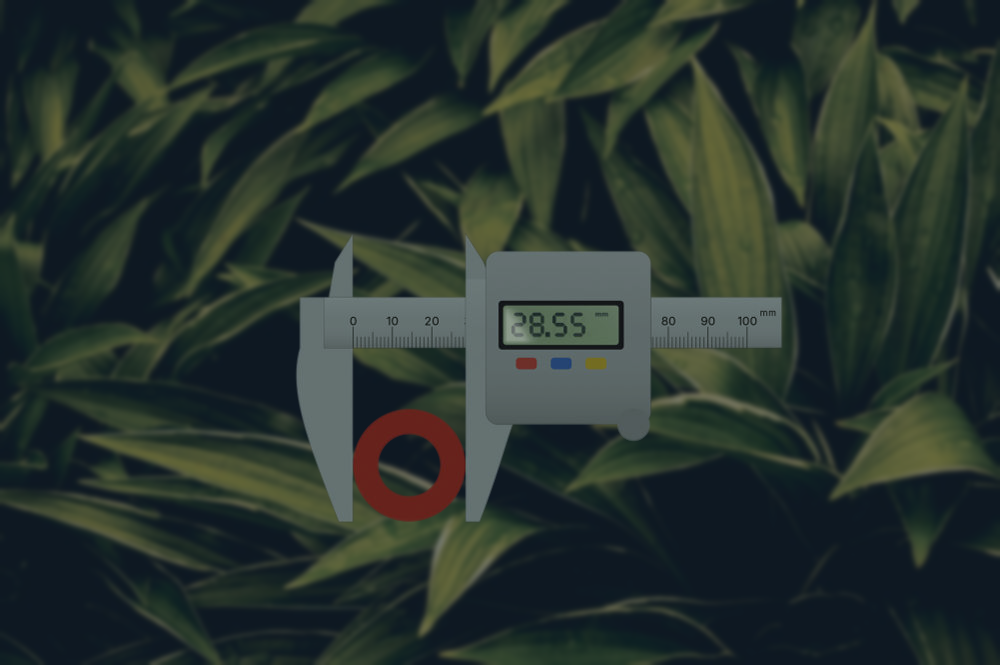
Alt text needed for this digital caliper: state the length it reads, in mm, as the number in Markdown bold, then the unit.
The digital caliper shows **28.55** mm
